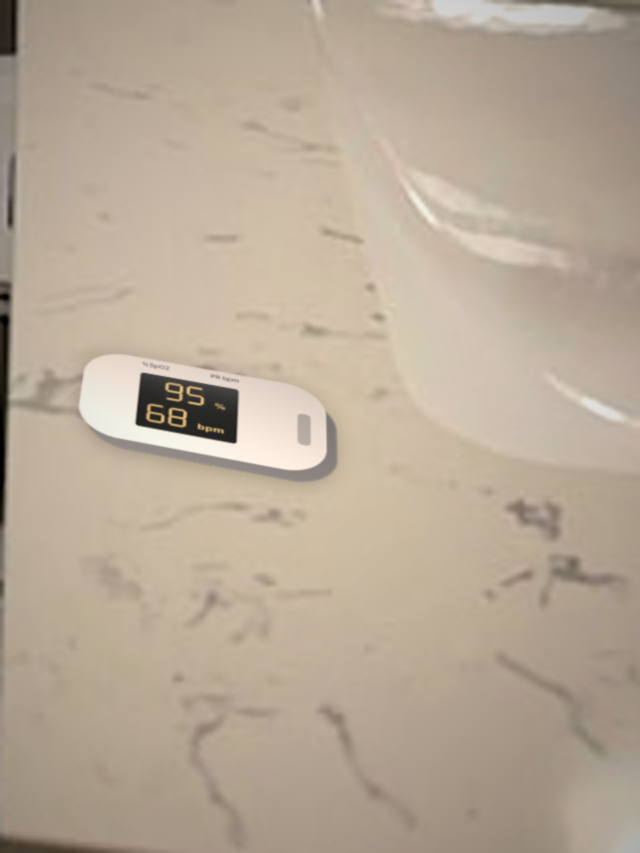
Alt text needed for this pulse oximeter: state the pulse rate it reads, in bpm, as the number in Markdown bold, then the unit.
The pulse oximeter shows **68** bpm
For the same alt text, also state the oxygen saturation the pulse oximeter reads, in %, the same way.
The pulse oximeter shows **95** %
